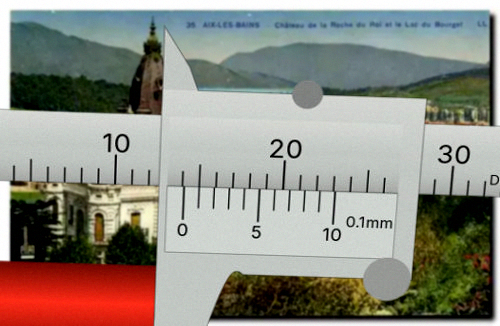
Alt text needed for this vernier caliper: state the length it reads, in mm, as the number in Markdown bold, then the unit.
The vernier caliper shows **14.1** mm
